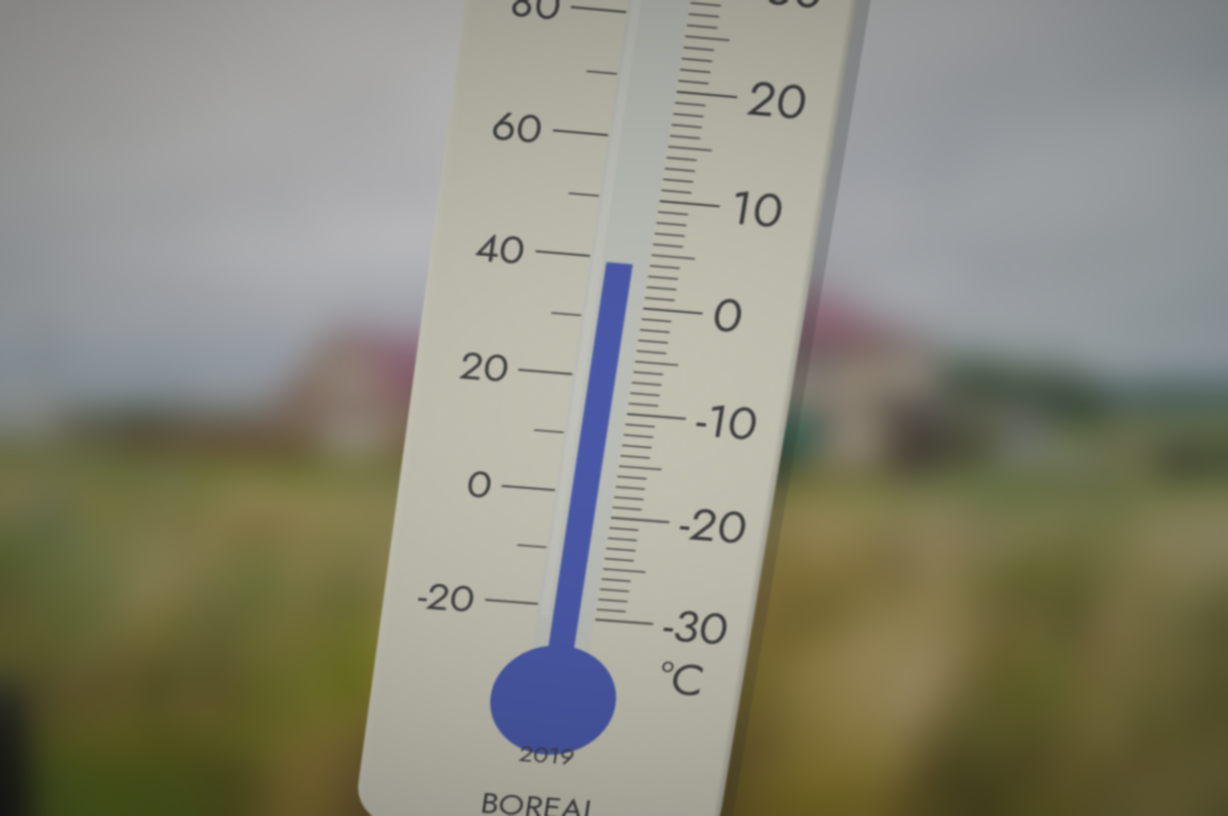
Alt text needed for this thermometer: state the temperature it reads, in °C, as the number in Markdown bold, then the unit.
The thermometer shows **4** °C
